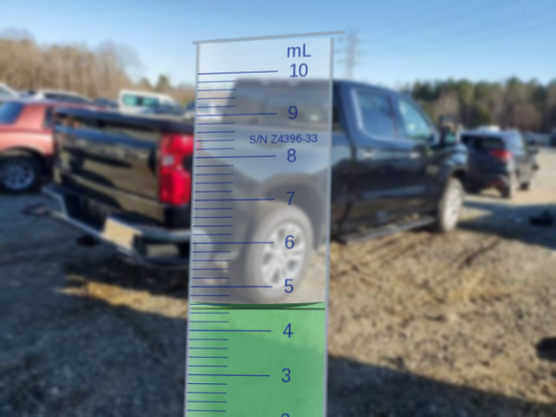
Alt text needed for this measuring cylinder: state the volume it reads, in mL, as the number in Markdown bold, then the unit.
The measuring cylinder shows **4.5** mL
